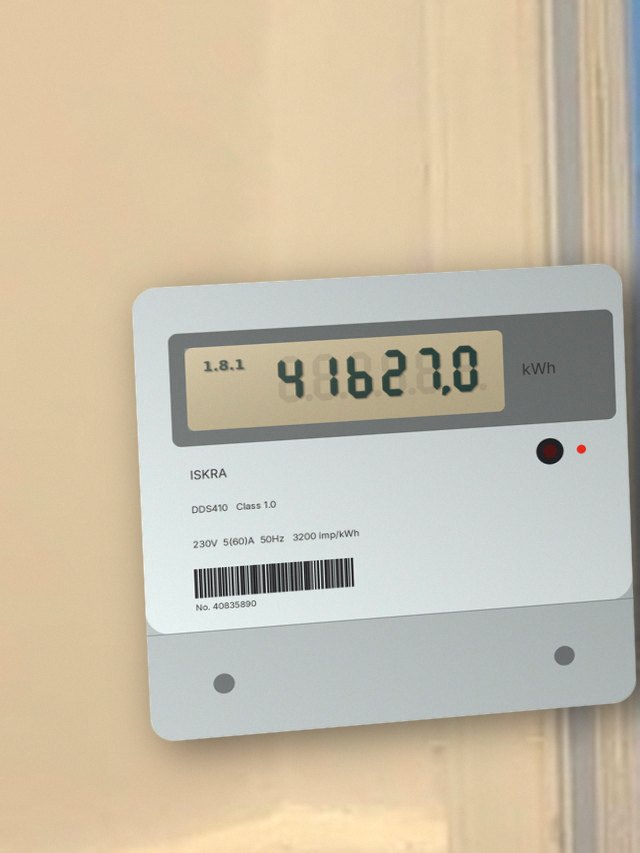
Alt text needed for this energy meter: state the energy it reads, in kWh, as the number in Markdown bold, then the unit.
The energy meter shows **41627.0** kWh
